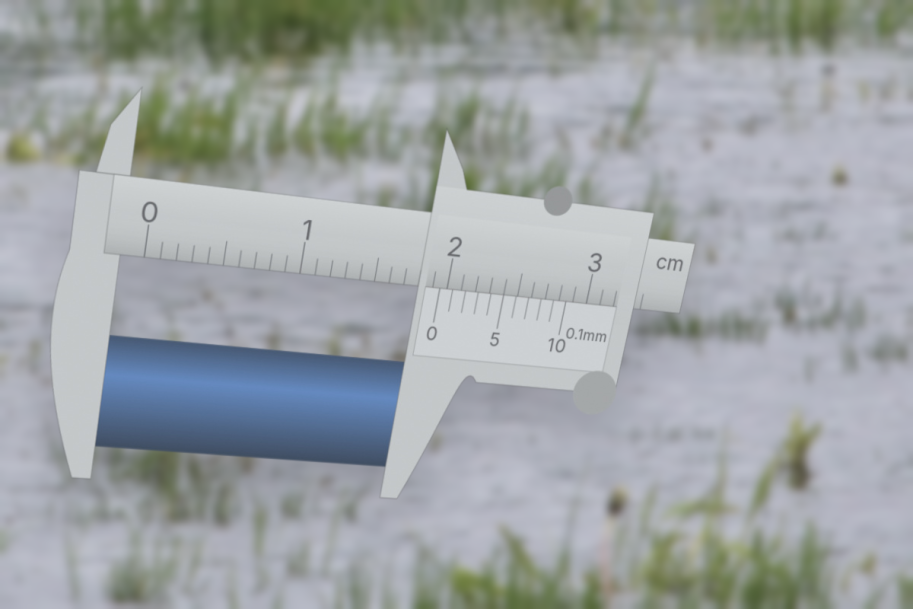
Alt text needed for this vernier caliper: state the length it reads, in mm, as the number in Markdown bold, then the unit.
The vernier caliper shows **19.5** mm
